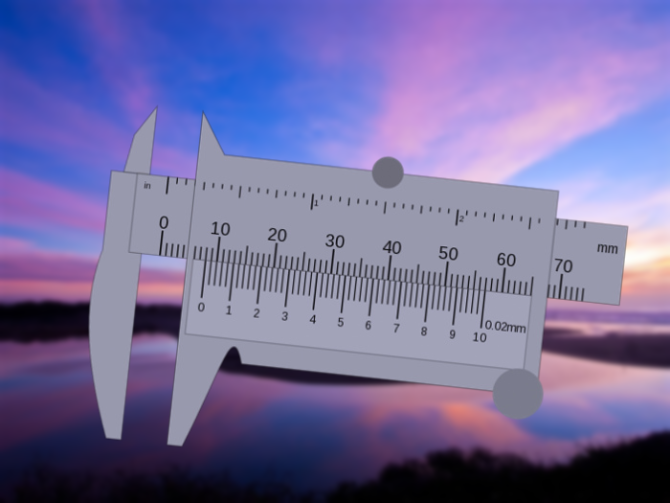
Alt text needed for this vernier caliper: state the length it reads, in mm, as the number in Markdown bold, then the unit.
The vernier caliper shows **8.0** mm
